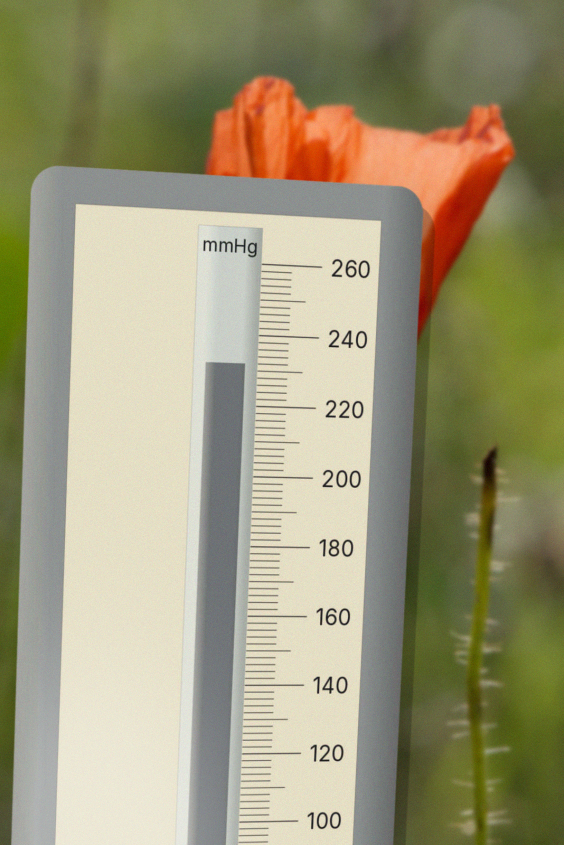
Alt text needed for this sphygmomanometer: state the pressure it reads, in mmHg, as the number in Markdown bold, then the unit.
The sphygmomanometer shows **232** mmHg
